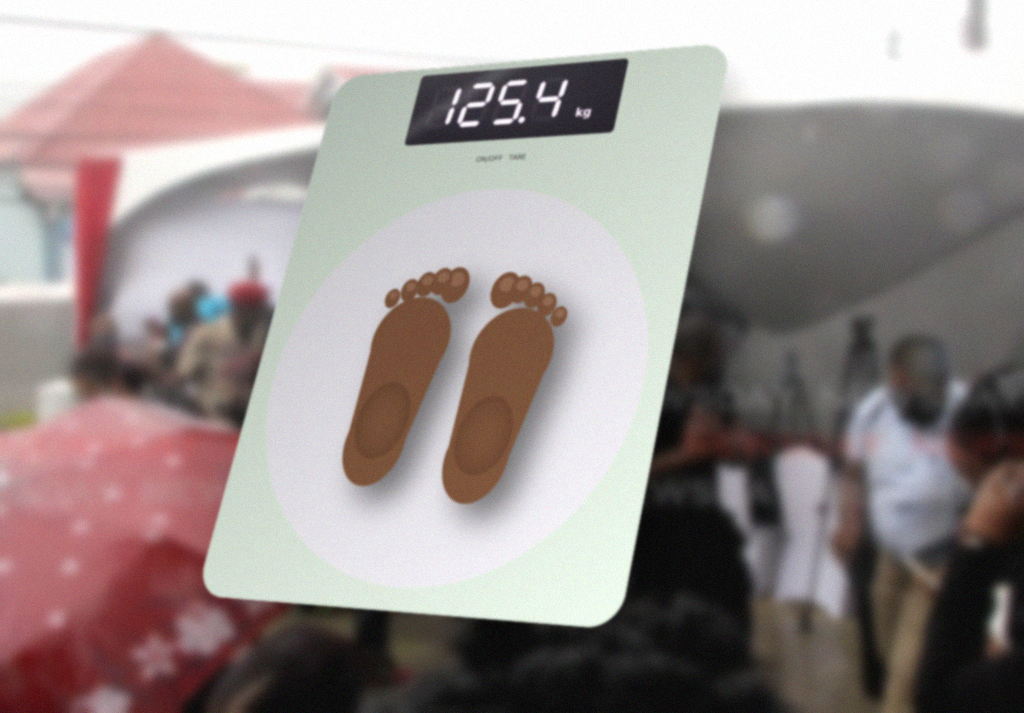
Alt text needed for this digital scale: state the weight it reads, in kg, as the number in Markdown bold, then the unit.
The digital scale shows **125.4** kg
